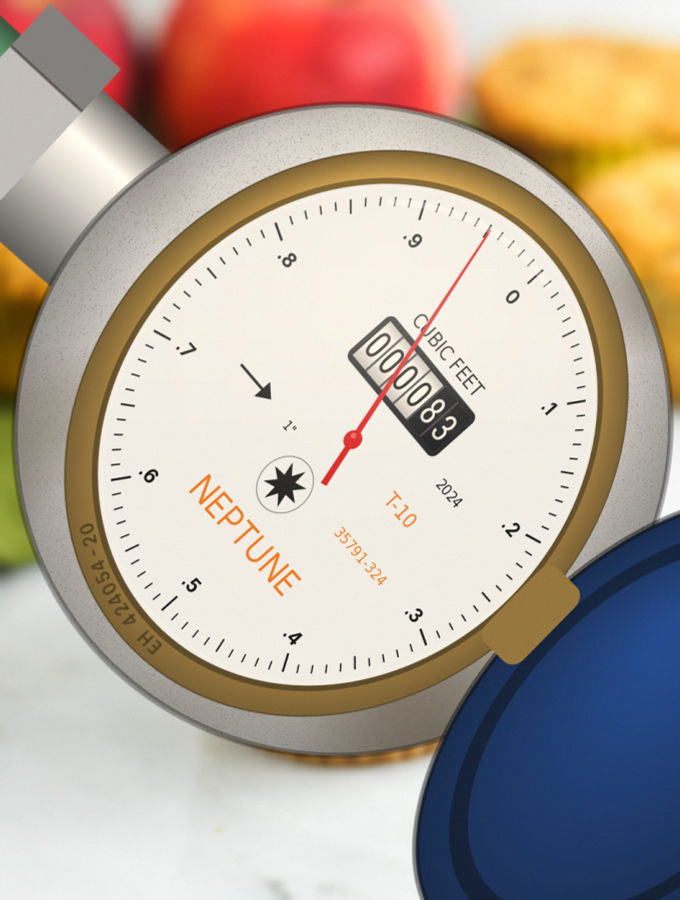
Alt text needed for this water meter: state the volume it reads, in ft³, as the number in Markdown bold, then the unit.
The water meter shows **82.95** ft³
